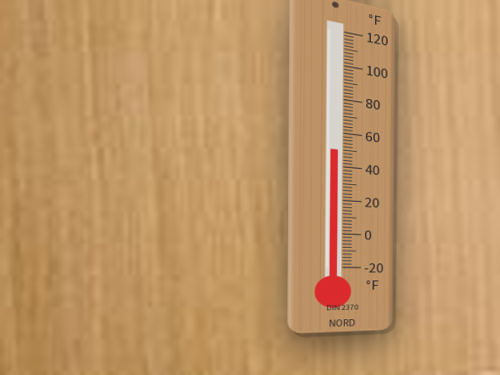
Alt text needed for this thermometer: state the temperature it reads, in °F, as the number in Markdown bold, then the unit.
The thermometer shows **50** °F
